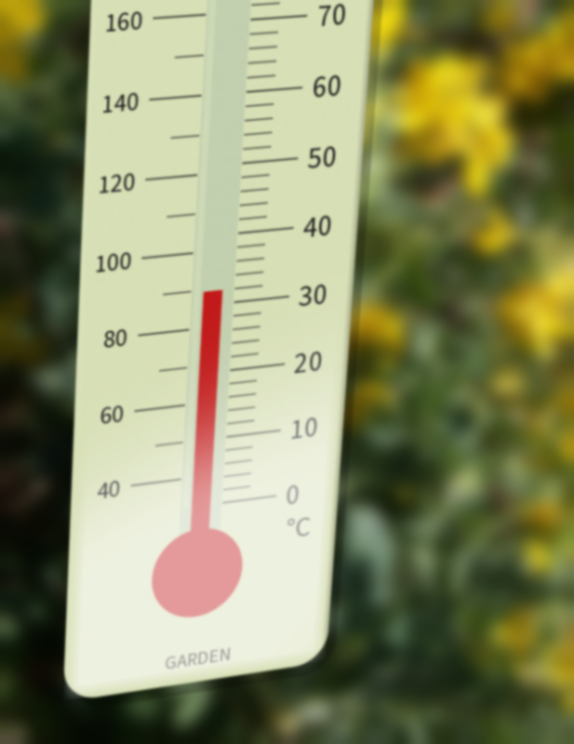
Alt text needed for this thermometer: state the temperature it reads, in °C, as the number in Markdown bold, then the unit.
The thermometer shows **32** °C
